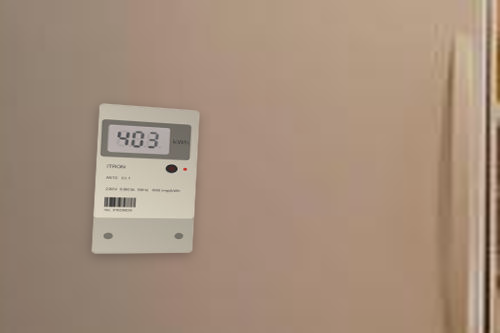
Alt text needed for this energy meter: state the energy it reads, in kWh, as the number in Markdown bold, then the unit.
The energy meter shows **403** kWh
